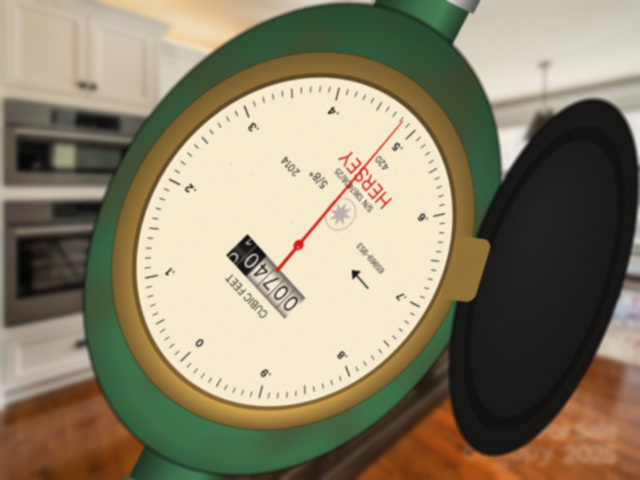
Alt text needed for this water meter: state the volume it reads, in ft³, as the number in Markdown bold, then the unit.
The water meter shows **7400.48** ft³
